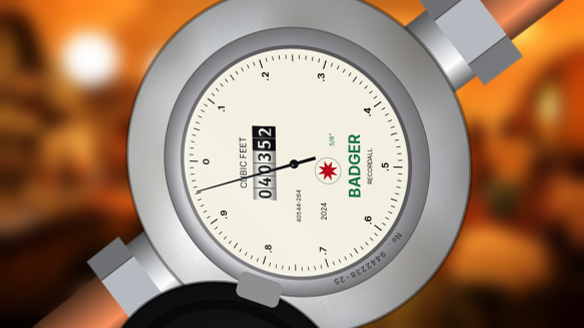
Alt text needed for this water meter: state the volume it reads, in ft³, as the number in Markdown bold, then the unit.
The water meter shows **40351.95** ft³
